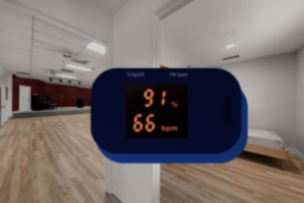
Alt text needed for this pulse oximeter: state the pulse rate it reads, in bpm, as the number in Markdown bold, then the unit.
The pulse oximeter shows **66** bpm
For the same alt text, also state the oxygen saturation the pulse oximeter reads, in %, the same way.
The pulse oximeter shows **91** %
